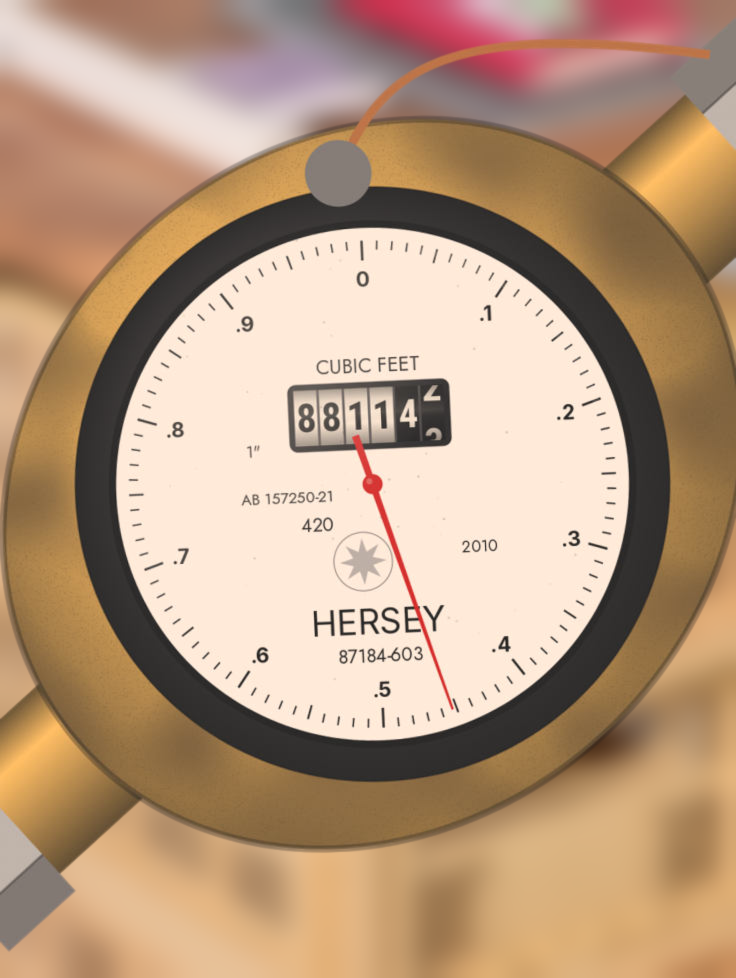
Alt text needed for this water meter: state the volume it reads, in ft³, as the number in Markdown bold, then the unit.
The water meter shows **881142.45** ft³
